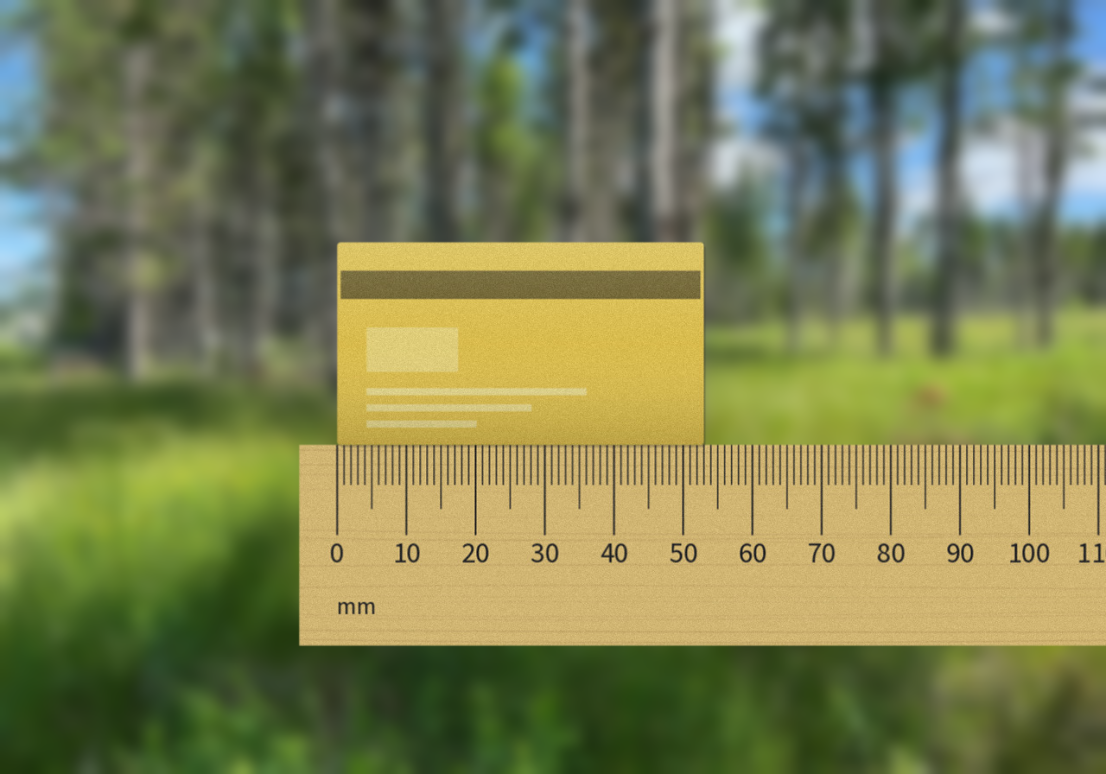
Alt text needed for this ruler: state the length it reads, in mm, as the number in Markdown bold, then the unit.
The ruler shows **53** mm
